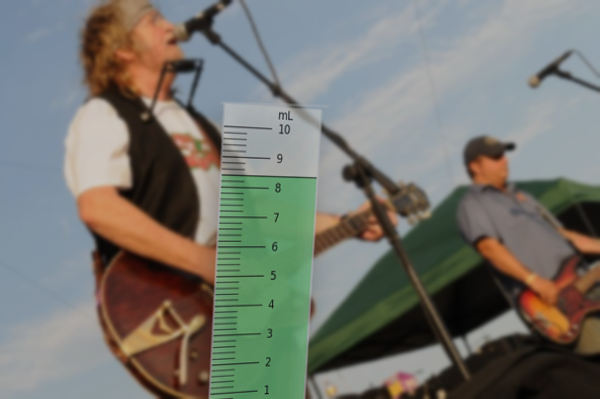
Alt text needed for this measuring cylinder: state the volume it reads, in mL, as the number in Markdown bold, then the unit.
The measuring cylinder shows **8.4** mL
